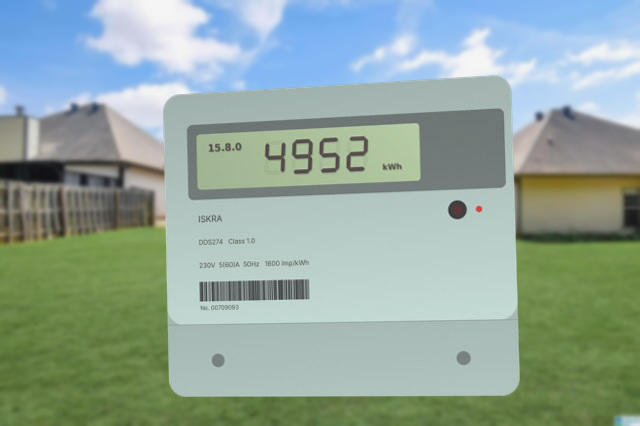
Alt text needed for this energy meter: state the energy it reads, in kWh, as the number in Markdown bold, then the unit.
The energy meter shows **4952** kWh
